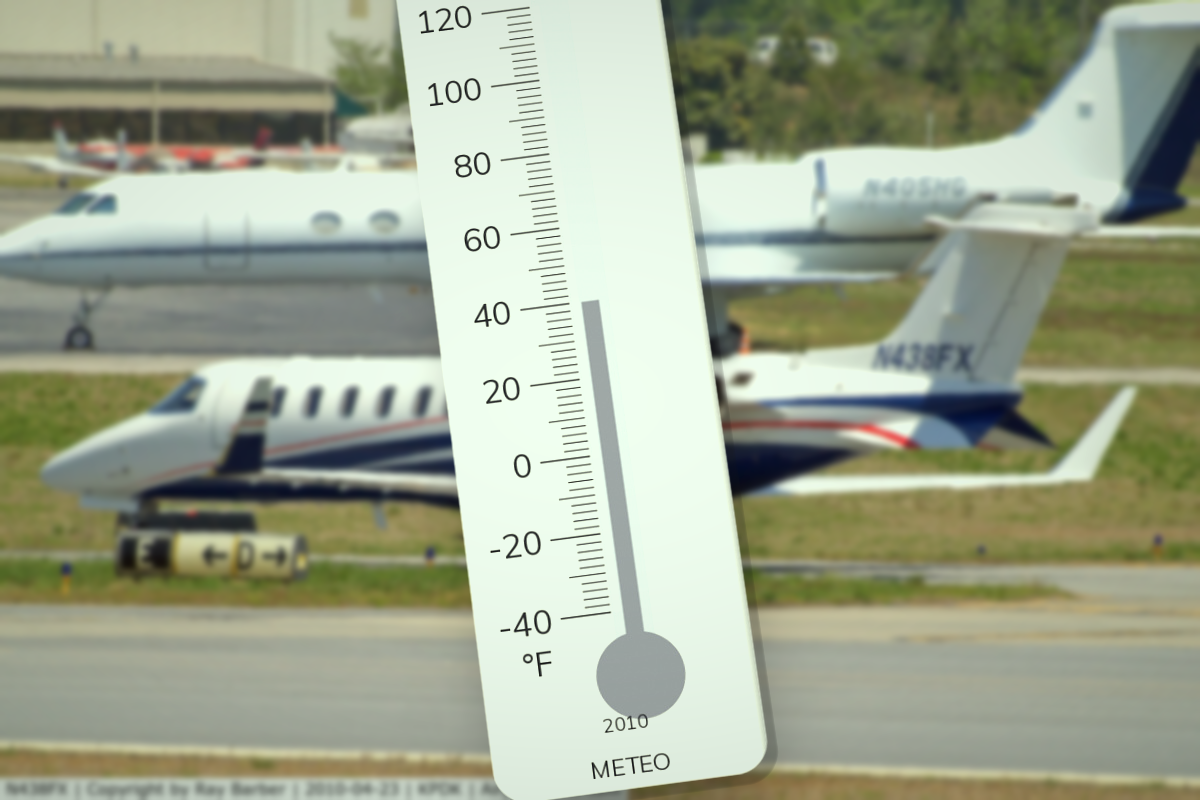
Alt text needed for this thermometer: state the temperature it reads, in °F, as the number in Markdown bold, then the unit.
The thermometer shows **40** °F
